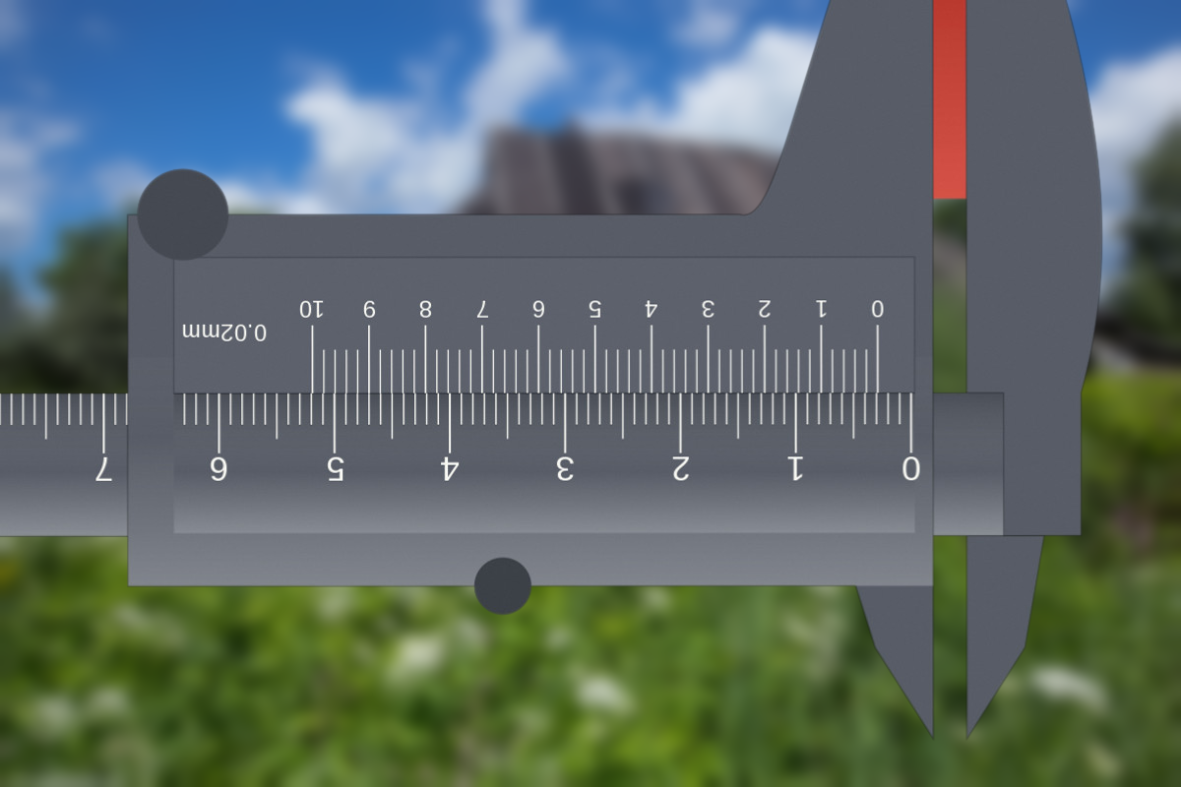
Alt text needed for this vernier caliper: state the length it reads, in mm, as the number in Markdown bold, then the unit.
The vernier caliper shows **2.9** mm
